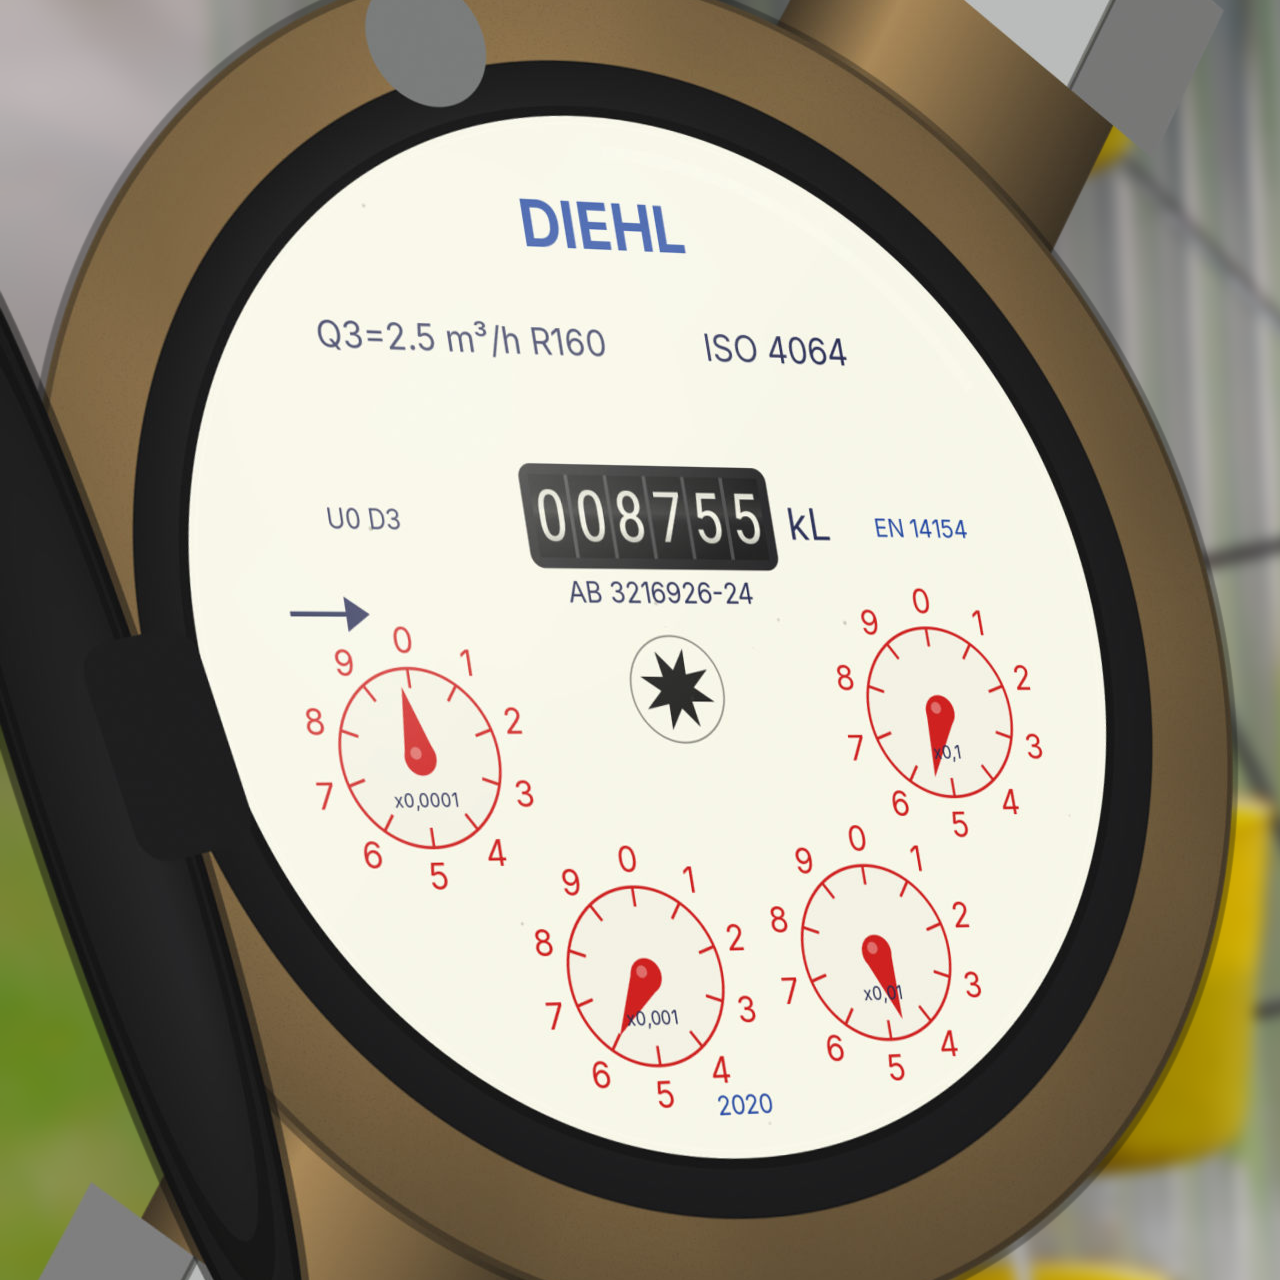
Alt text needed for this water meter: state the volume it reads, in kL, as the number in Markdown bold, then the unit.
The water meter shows **8755.5459** kL
